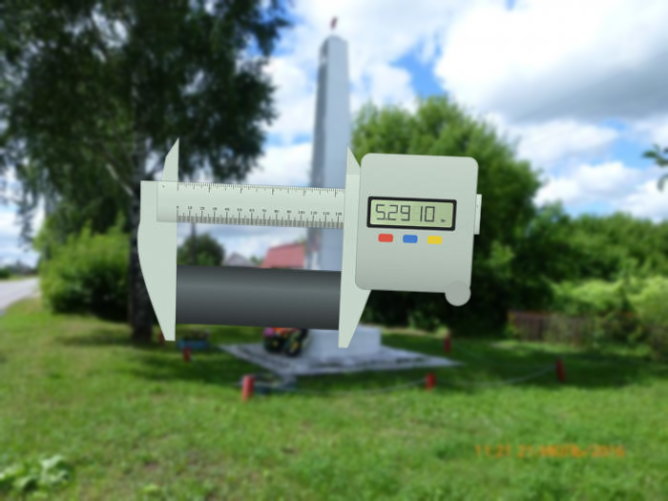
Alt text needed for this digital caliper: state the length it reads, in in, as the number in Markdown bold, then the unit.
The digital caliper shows **5.2910** in
